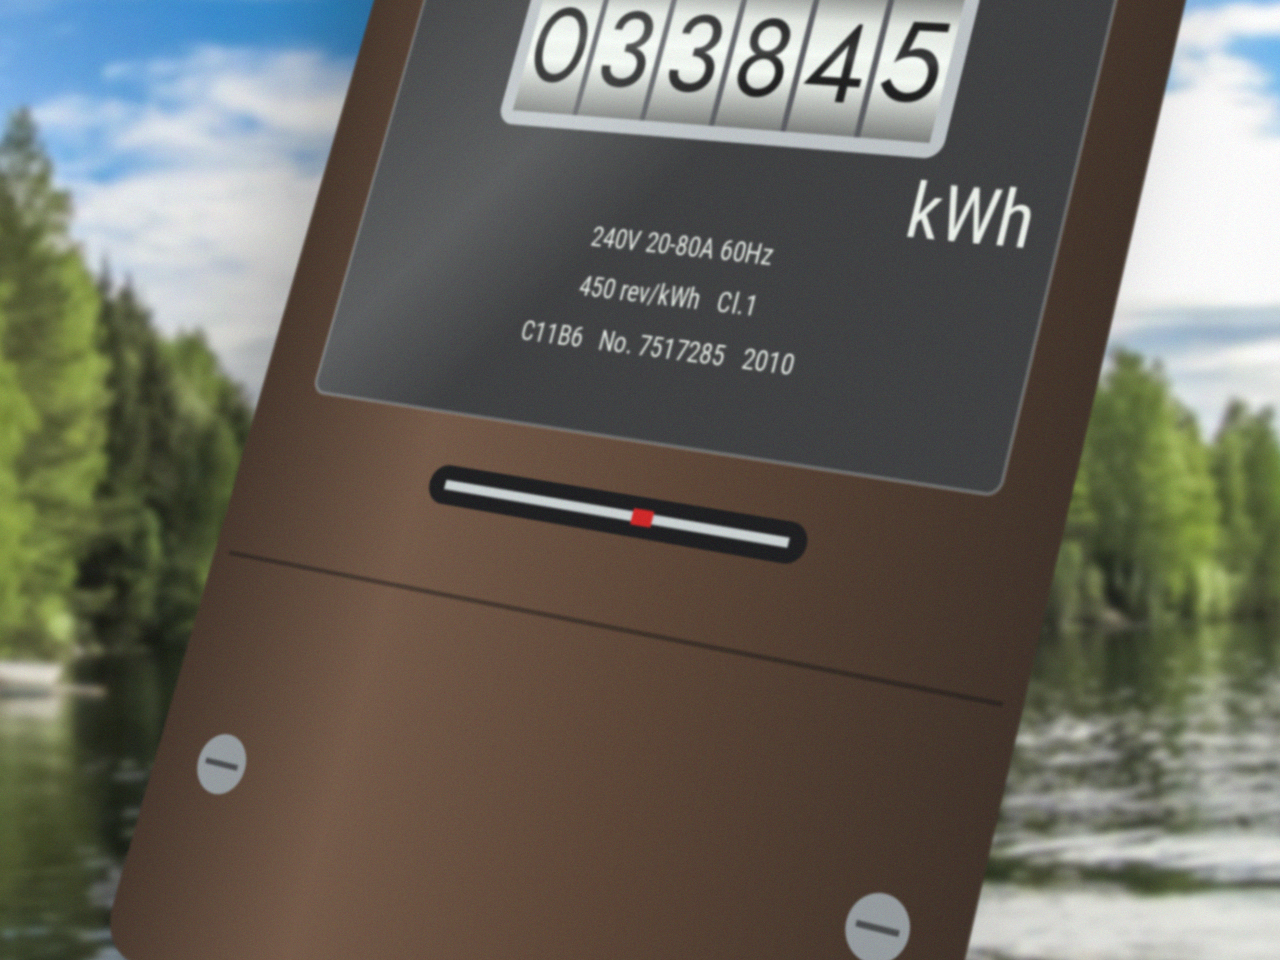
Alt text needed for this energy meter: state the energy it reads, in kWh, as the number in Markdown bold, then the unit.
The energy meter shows **33845** kWh
